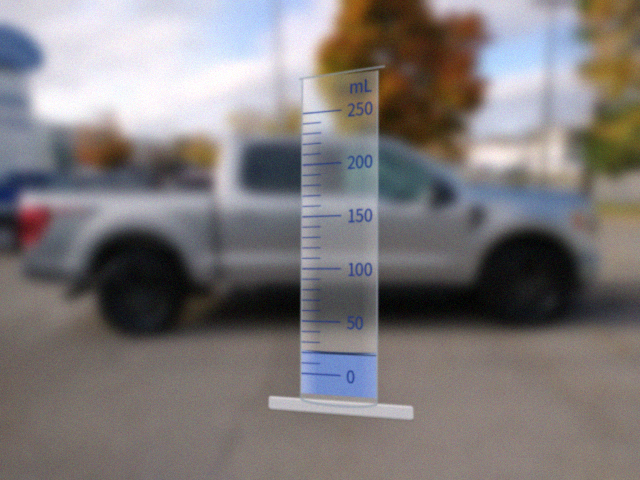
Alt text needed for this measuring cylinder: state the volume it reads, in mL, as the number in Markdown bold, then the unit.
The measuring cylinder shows **20** mL
